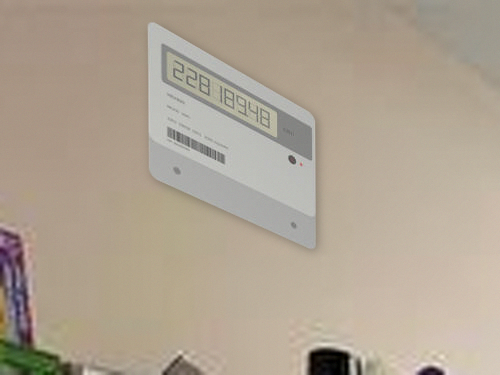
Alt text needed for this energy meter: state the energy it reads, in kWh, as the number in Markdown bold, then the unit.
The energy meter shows **228189.48** kWh
